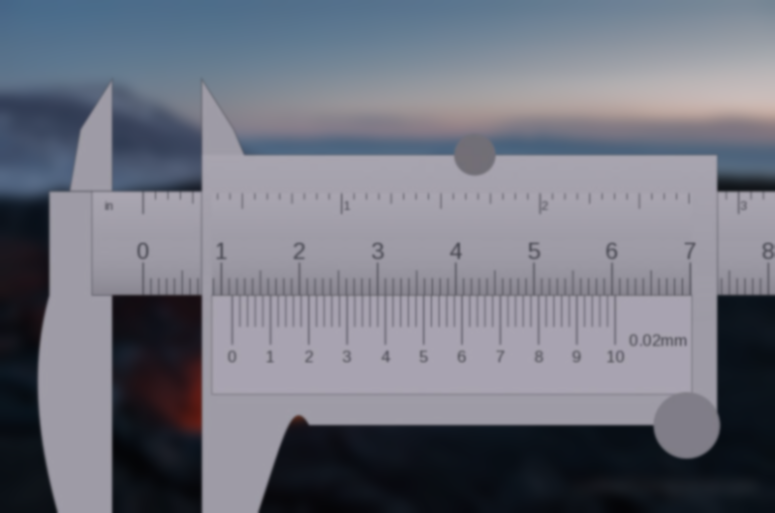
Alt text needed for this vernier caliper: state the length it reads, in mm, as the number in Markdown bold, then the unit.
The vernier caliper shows **11.4** mm
